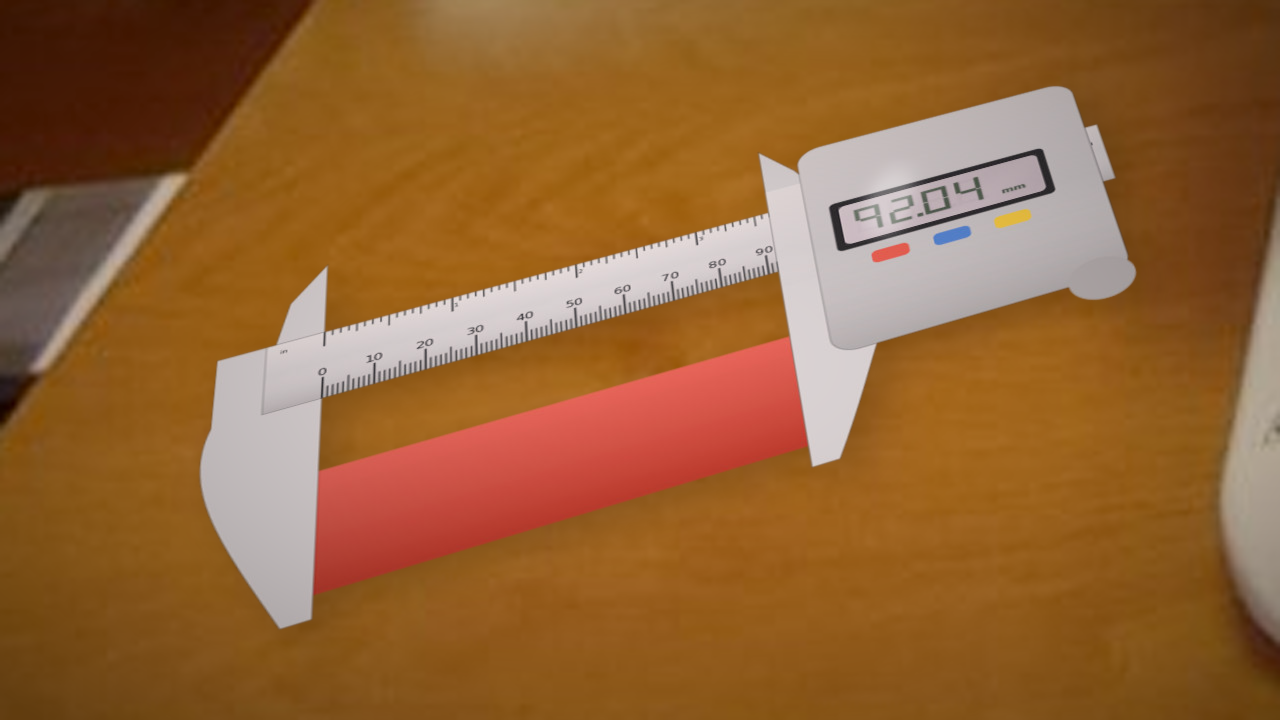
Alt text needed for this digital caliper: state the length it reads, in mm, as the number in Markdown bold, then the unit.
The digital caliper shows **92.04** mm
